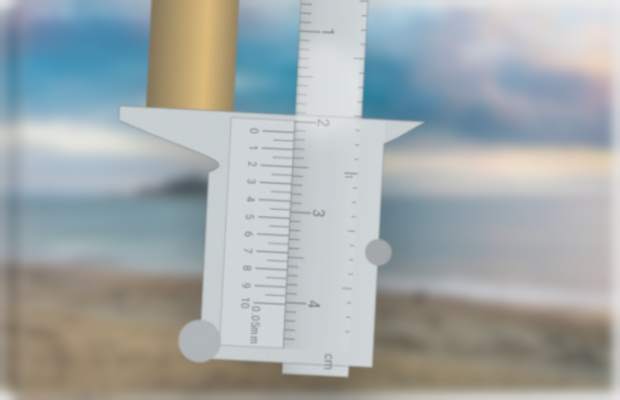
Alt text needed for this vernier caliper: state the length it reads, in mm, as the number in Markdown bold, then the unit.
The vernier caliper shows **21.2** mm
